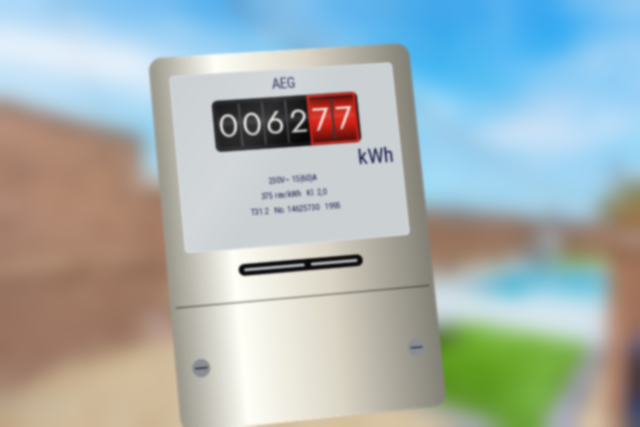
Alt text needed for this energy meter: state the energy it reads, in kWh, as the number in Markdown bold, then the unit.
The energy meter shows **62.77** kWh
